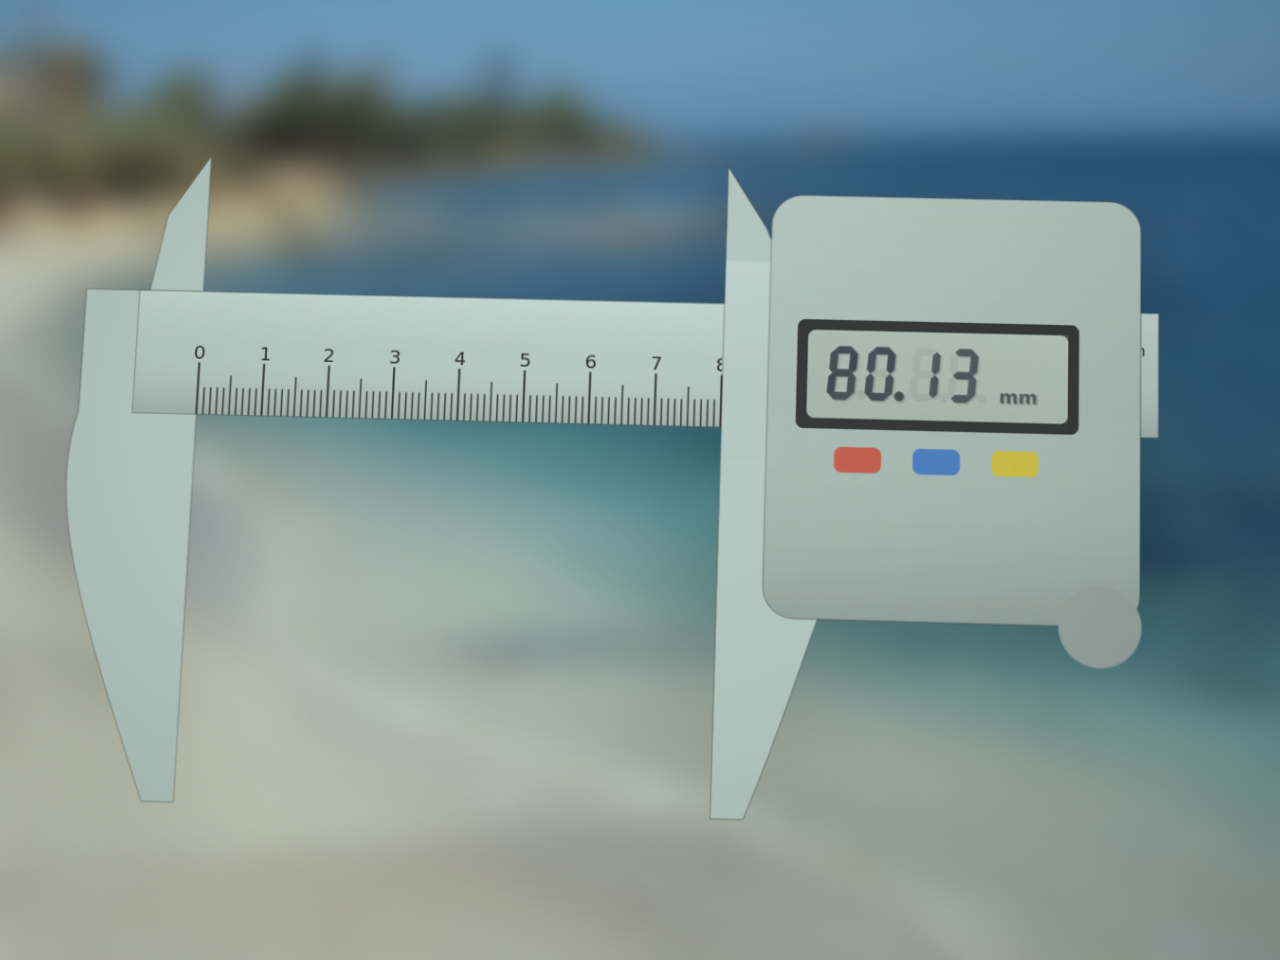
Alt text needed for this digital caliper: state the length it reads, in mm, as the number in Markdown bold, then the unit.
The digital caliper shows **80.13** mm
